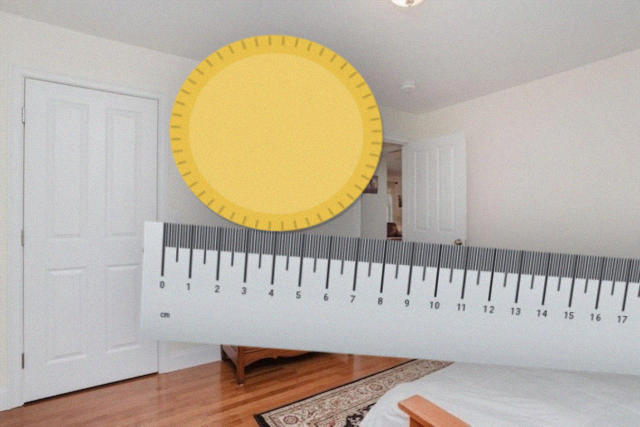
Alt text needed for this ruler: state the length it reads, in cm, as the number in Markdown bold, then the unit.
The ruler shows **7.5** cm
